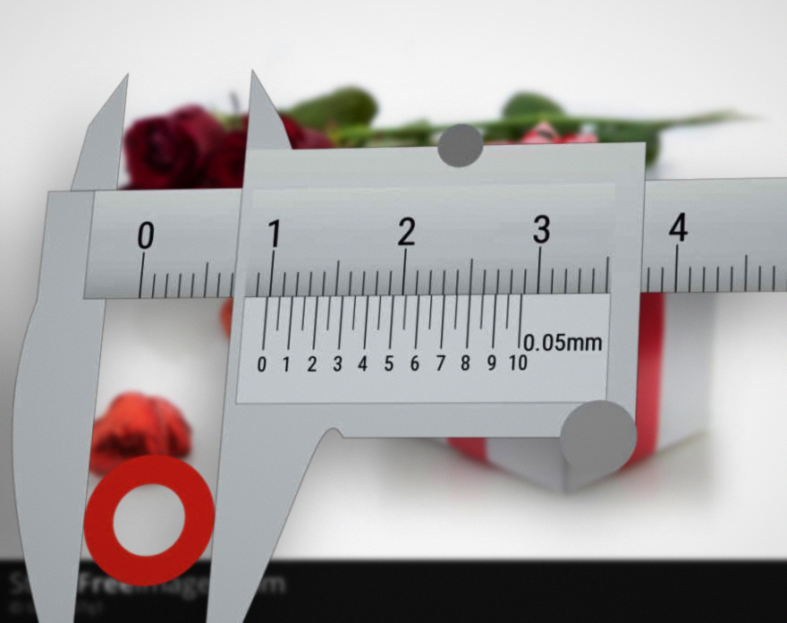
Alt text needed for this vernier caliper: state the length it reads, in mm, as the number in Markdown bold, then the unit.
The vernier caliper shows **9.8** mm
